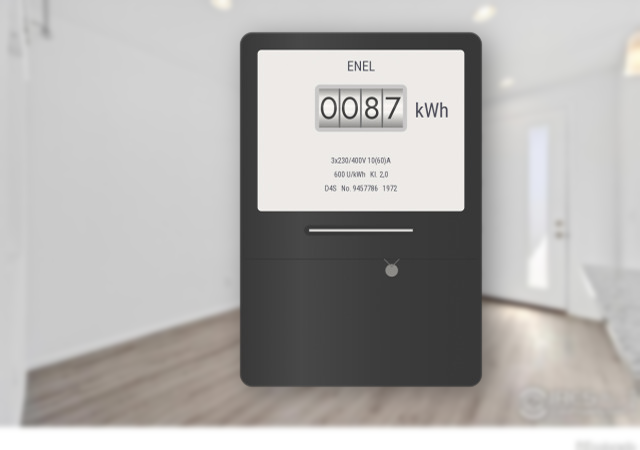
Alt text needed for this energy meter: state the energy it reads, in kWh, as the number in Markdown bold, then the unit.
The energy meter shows **87** kWh
